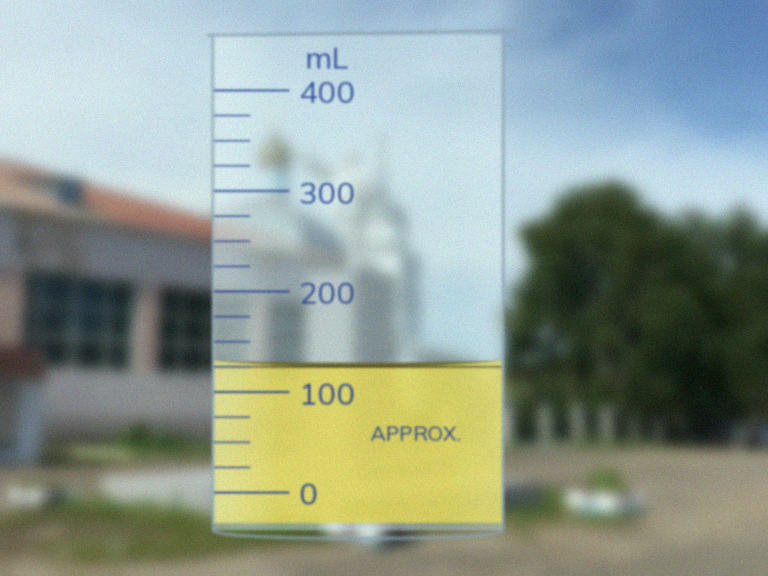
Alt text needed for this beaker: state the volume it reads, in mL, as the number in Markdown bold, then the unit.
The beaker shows **125** mL
